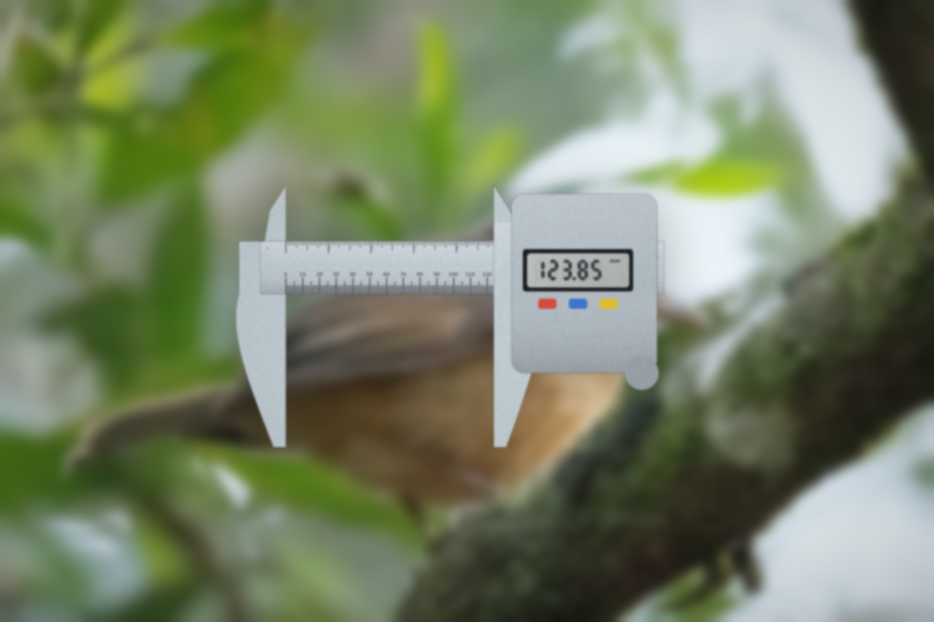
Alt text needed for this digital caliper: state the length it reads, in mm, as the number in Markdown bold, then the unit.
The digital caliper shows **123.85** mm
